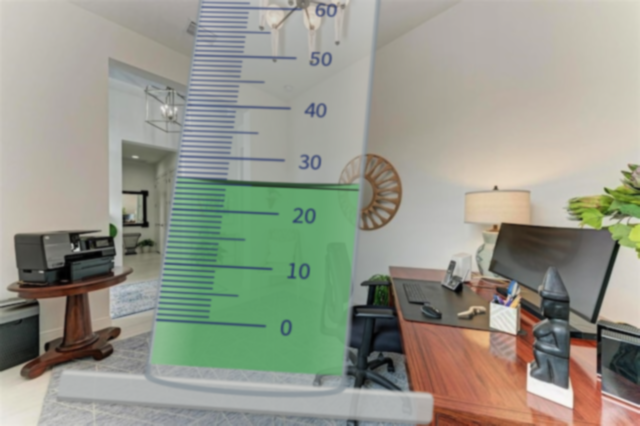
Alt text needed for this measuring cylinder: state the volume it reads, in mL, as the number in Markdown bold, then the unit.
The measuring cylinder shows **25** mL
